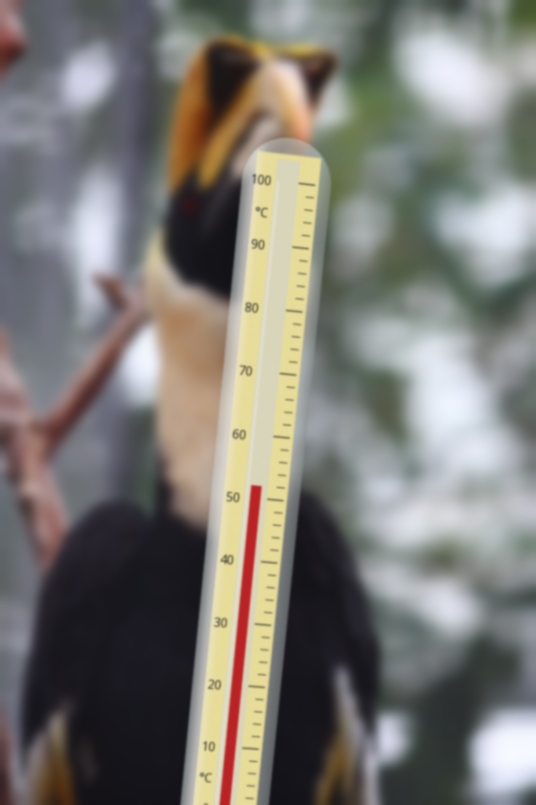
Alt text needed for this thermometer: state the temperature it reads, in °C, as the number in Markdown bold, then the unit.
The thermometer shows **52** °C
